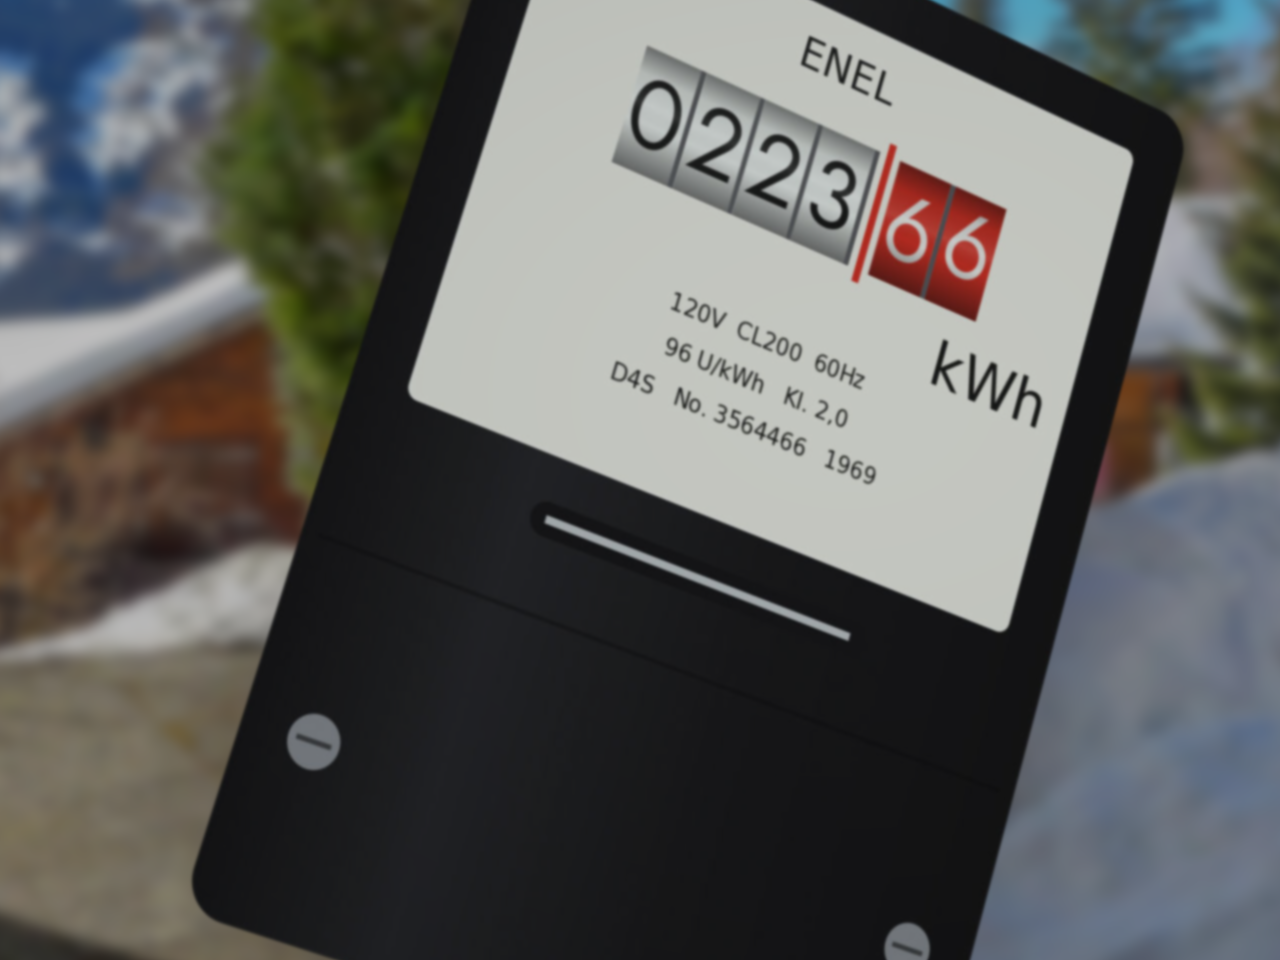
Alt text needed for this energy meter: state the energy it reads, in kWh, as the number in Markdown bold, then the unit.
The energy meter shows **223.66** kWh
